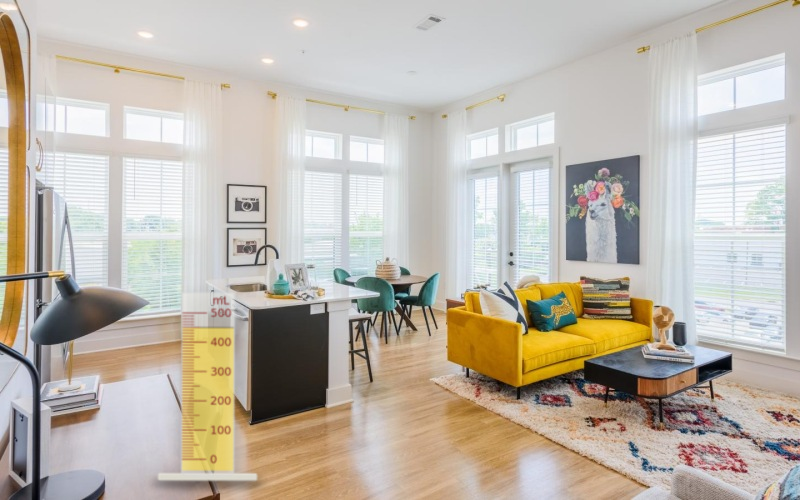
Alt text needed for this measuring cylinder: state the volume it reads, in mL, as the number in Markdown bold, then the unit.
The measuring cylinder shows **450** mL
